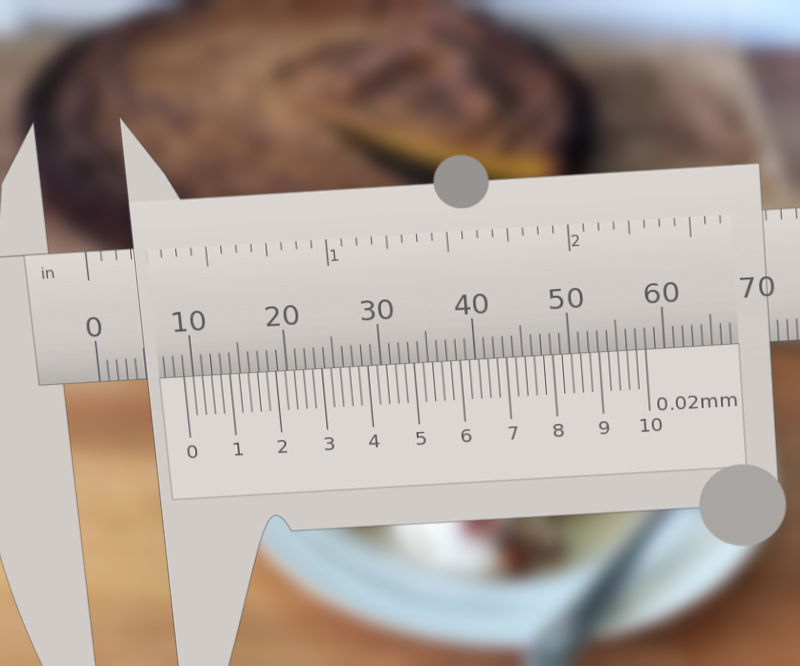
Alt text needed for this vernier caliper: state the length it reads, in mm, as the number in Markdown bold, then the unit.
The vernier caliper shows **9.0** mm
